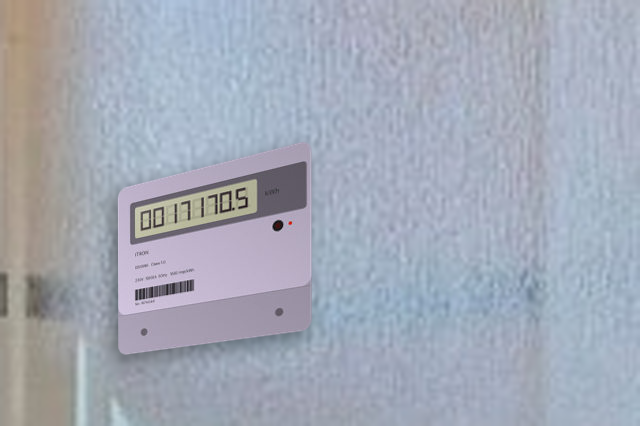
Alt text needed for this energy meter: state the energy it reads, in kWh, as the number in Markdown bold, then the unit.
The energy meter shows **17170.5** kWh
